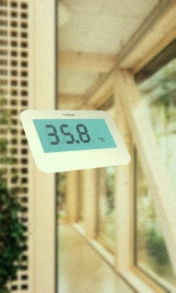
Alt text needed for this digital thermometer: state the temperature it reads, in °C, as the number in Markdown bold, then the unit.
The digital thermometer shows **35.8** °C
